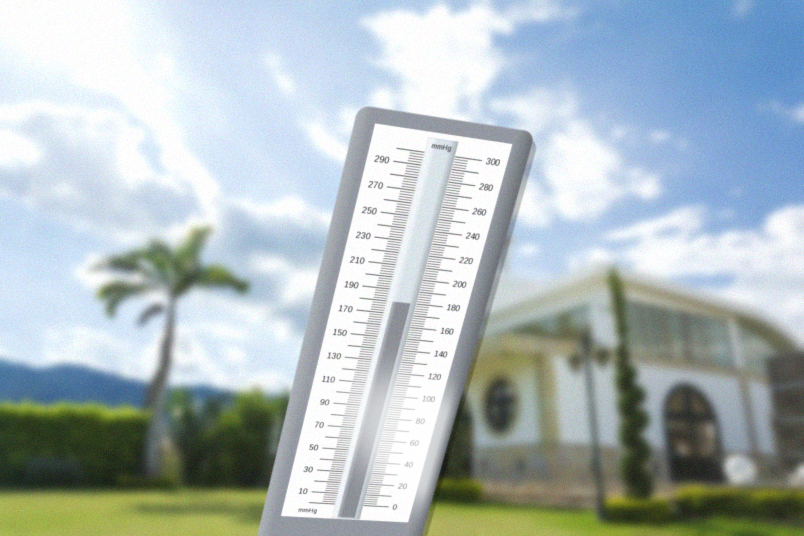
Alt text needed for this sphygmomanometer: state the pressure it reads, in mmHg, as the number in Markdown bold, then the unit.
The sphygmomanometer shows **180** mmHg
